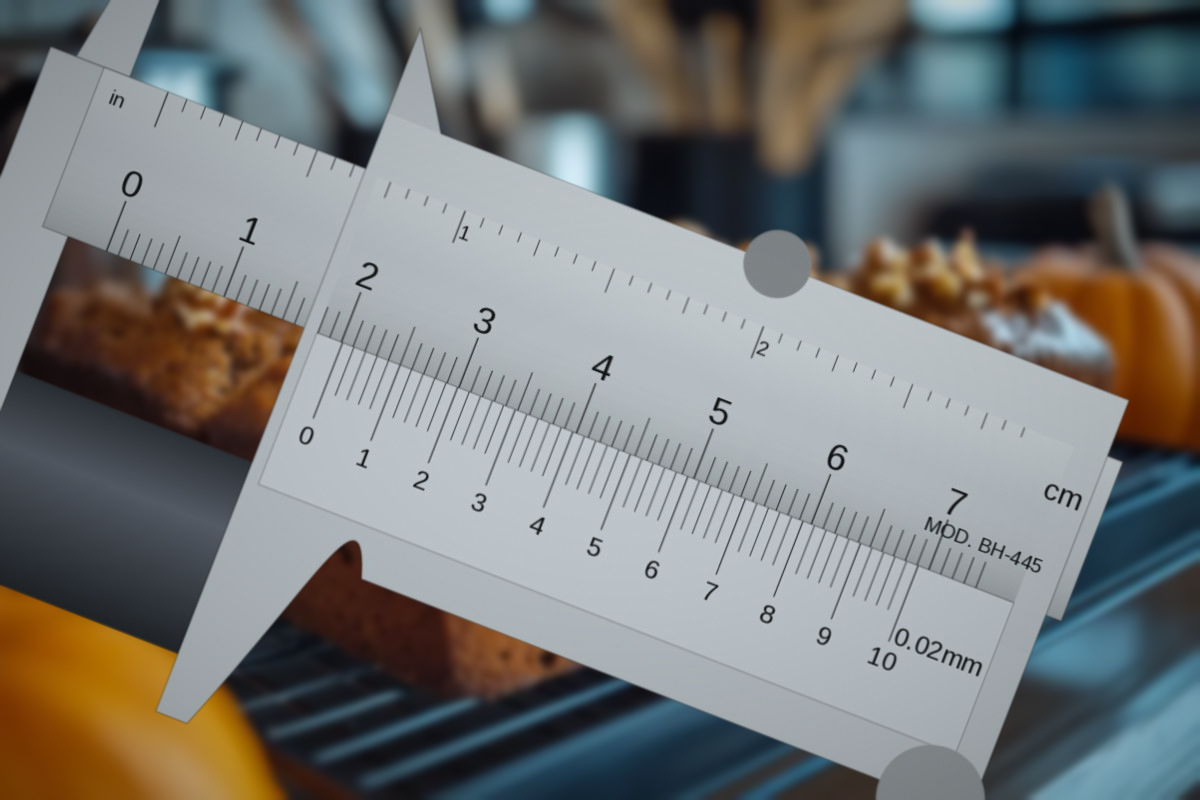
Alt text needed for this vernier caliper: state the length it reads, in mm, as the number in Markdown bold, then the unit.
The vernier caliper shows **20.1** mm
